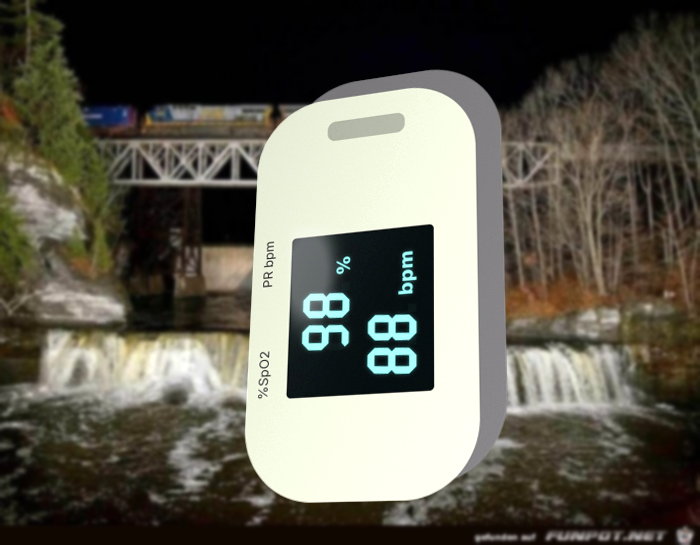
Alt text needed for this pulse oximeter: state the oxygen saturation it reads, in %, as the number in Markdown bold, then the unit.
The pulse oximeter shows **98** %
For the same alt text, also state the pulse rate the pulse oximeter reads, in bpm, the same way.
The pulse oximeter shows **88** bpm
